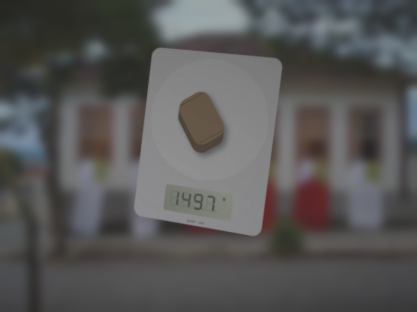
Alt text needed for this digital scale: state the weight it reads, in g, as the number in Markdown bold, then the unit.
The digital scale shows **1497** g
